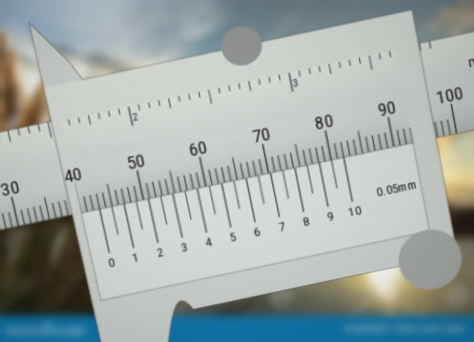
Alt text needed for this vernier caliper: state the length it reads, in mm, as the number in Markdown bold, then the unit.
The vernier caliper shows **43.0** mm
